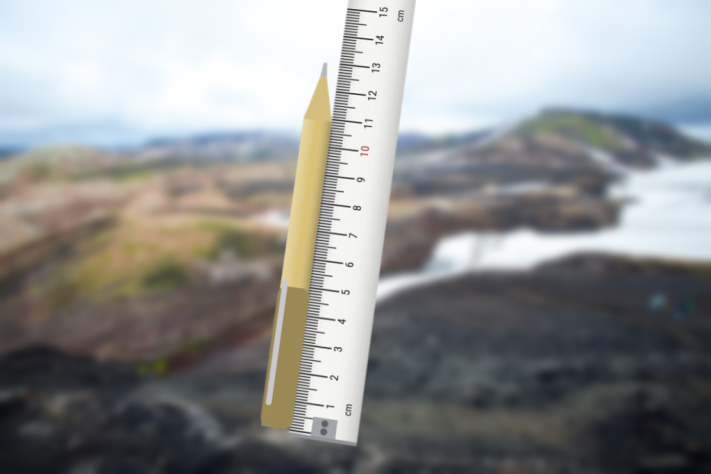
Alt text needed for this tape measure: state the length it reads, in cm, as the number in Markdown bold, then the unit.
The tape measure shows **13** cm
